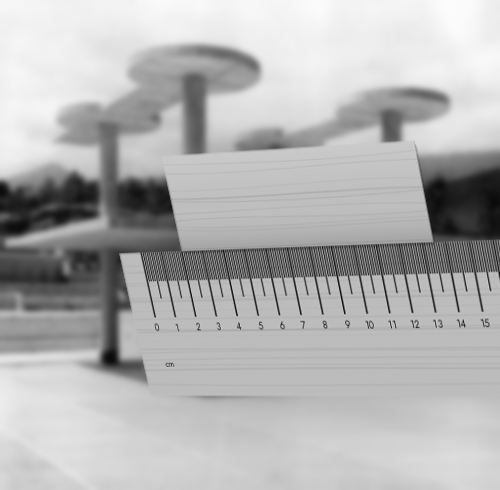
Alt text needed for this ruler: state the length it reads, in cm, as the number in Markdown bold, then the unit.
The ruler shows **11.5** cm
